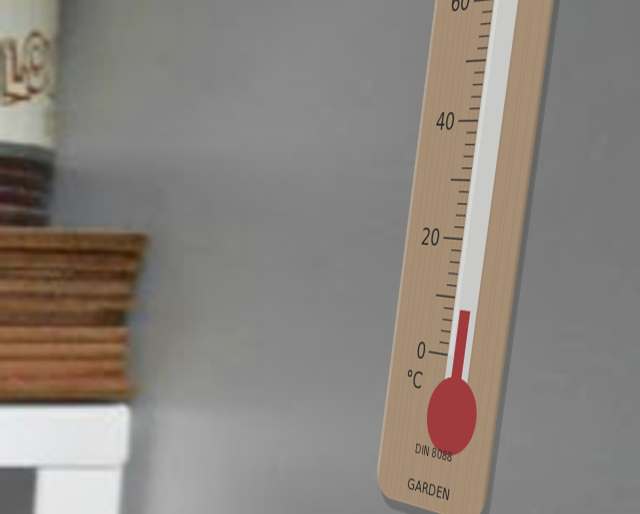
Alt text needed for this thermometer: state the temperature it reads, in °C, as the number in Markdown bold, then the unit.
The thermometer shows **8** °C
